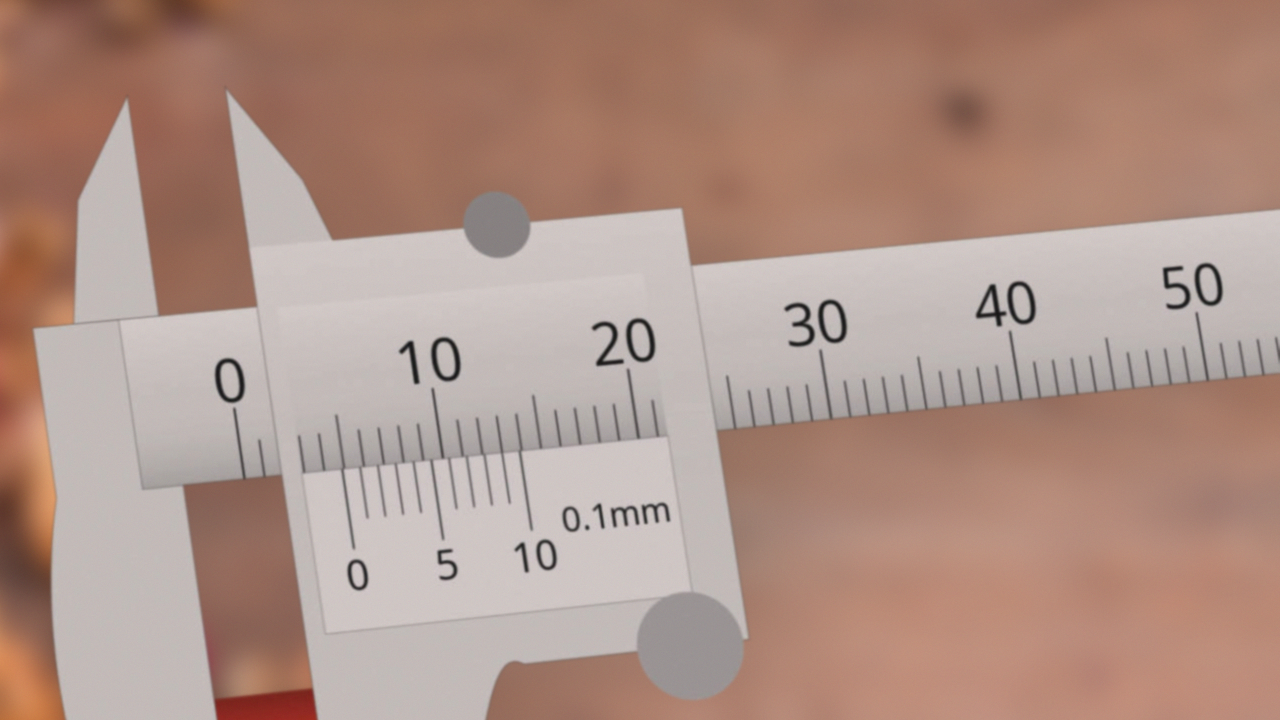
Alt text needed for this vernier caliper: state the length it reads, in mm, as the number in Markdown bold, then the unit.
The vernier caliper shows **4.9** mm
